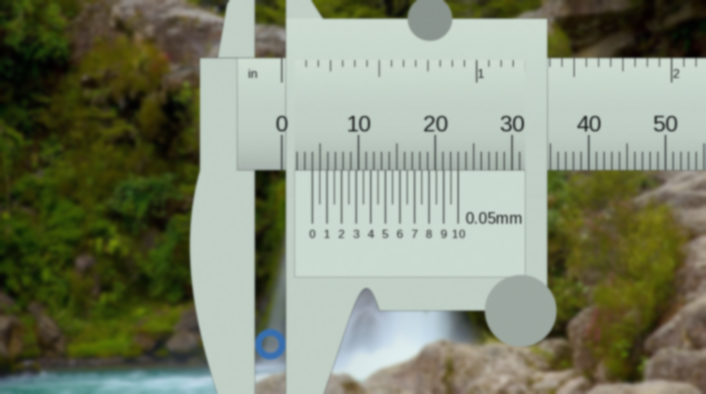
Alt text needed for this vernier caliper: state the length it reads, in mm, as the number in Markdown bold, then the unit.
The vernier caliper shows **4.0** mm
